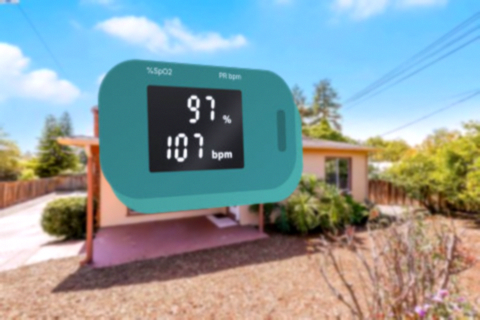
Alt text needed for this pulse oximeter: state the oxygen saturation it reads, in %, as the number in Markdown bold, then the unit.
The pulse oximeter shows **97** %
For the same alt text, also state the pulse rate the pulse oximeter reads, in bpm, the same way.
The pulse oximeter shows **107** bpm
